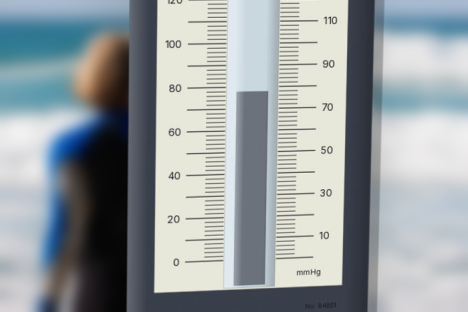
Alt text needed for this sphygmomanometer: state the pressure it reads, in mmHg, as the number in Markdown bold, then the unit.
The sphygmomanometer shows **78** mmHg
